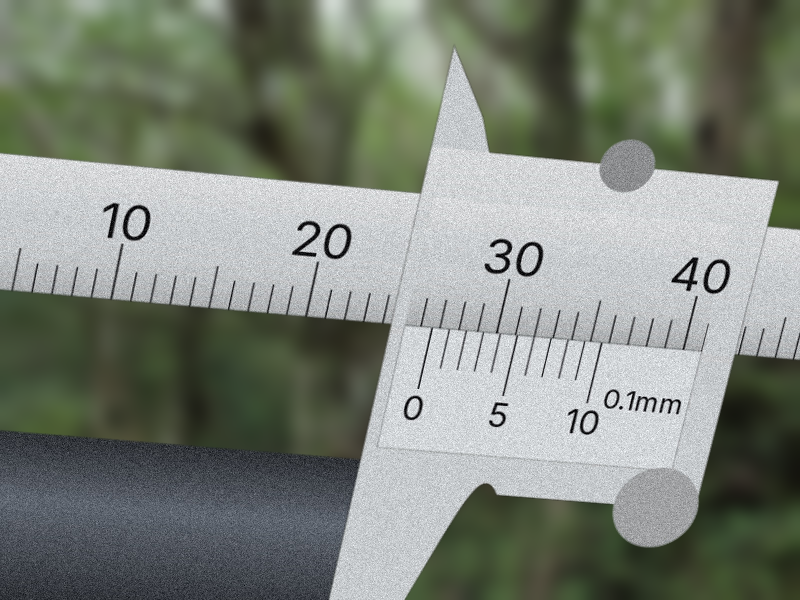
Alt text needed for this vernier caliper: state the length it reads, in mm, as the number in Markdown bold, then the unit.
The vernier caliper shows **26.6** mm
